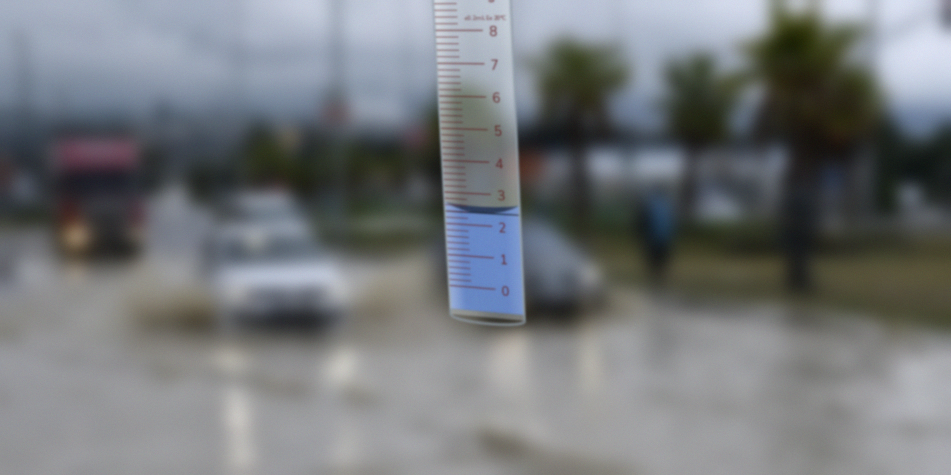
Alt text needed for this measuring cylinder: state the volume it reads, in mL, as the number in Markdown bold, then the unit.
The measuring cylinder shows **2.4** mL
